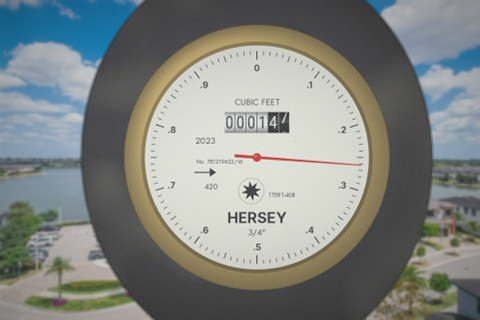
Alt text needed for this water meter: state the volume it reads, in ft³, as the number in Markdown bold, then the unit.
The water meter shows **147.26** ft³
